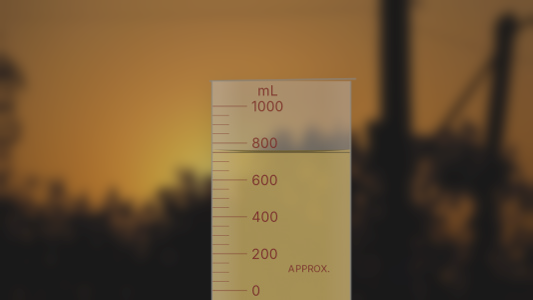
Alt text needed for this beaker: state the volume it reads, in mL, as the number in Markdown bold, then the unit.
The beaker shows **750** mL
